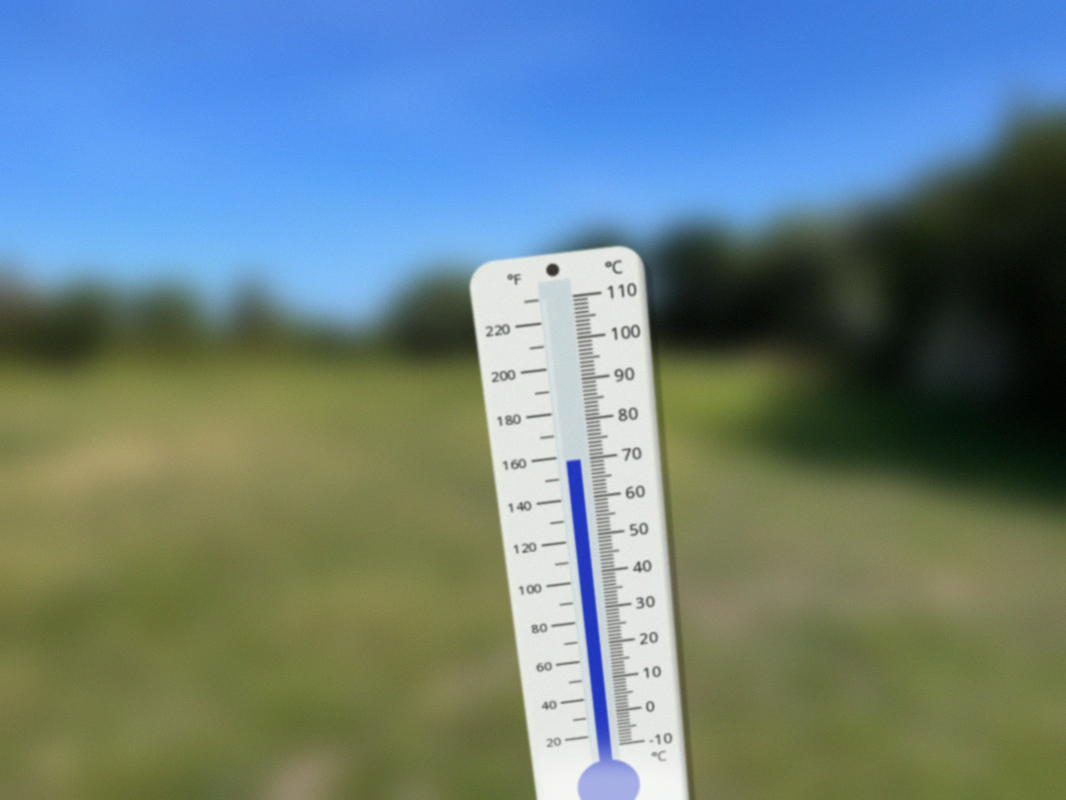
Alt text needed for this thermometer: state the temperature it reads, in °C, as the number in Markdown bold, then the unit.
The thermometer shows **70** °C
